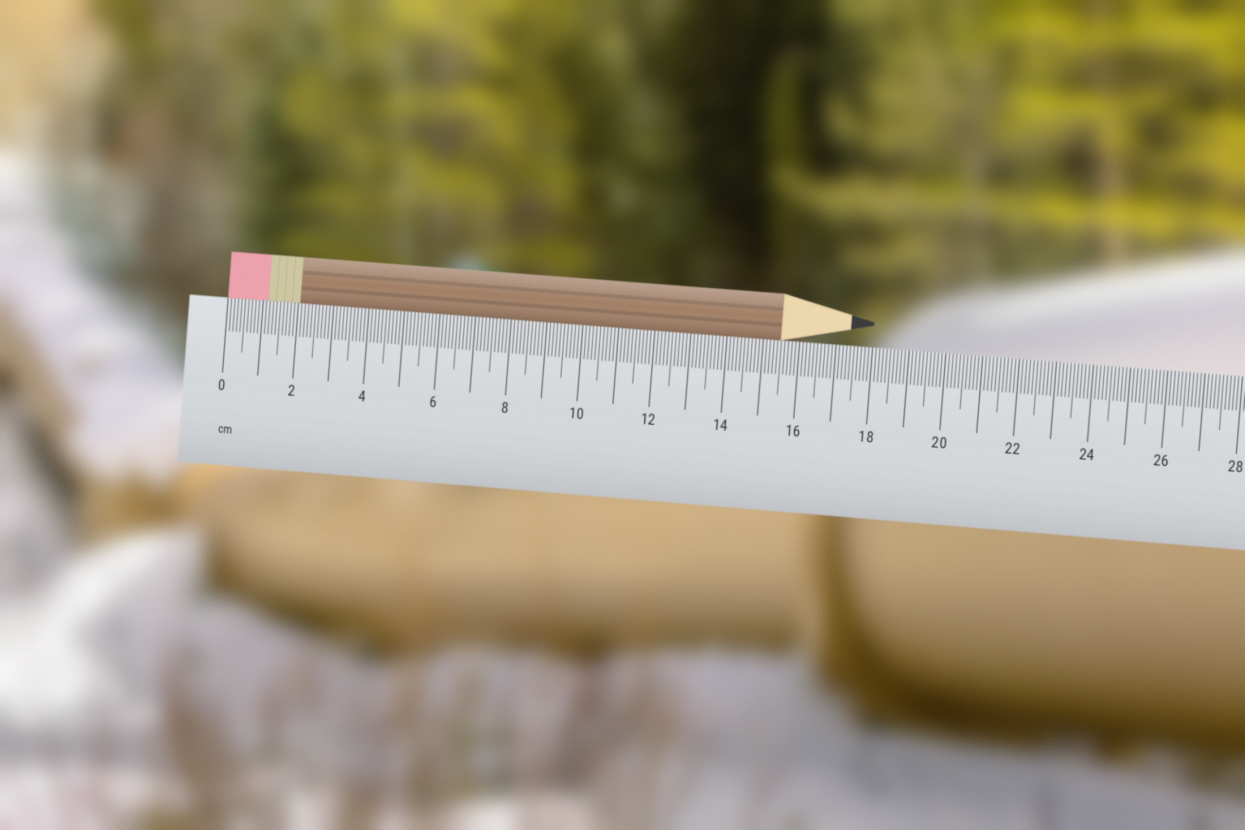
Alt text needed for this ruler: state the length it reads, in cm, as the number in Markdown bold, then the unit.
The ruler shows **18** cm
